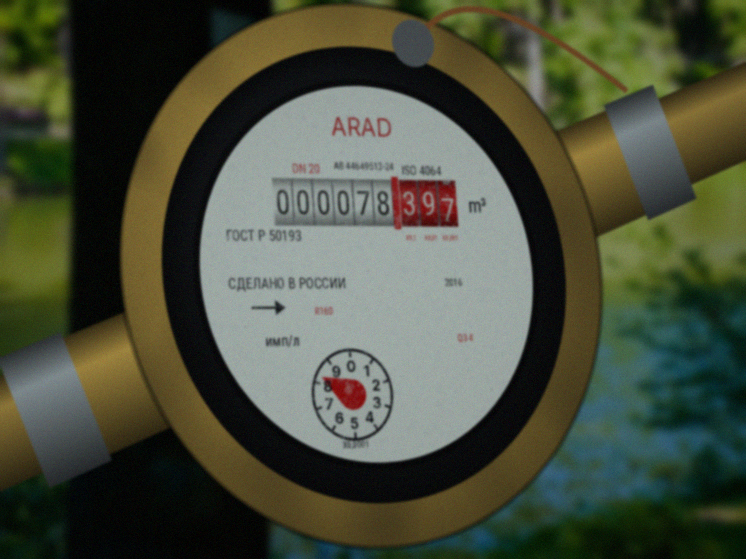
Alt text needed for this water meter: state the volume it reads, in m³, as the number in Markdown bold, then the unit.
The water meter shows **78.3968** m³
